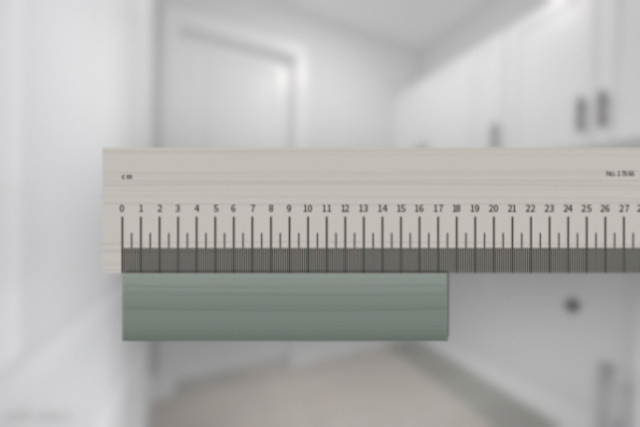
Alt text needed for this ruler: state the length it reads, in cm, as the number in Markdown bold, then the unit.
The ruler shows **17.5** cm
